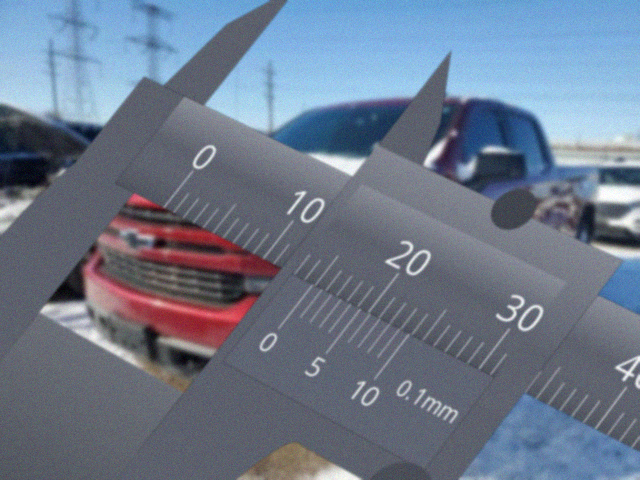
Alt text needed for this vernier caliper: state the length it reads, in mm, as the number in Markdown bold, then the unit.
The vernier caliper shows **14.8** mm
